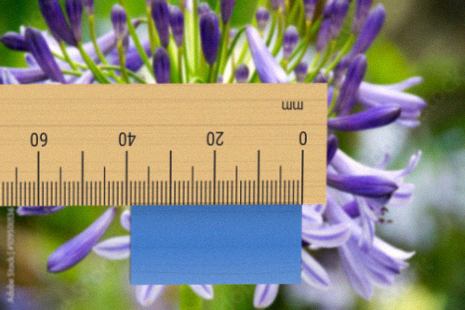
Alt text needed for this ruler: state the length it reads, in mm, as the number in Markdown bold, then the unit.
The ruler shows **39** mm
